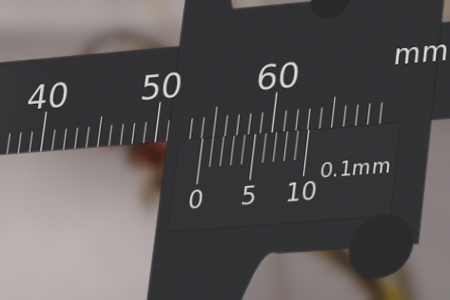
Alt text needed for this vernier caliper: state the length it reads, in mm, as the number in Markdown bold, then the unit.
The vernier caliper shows **54.1** mm
